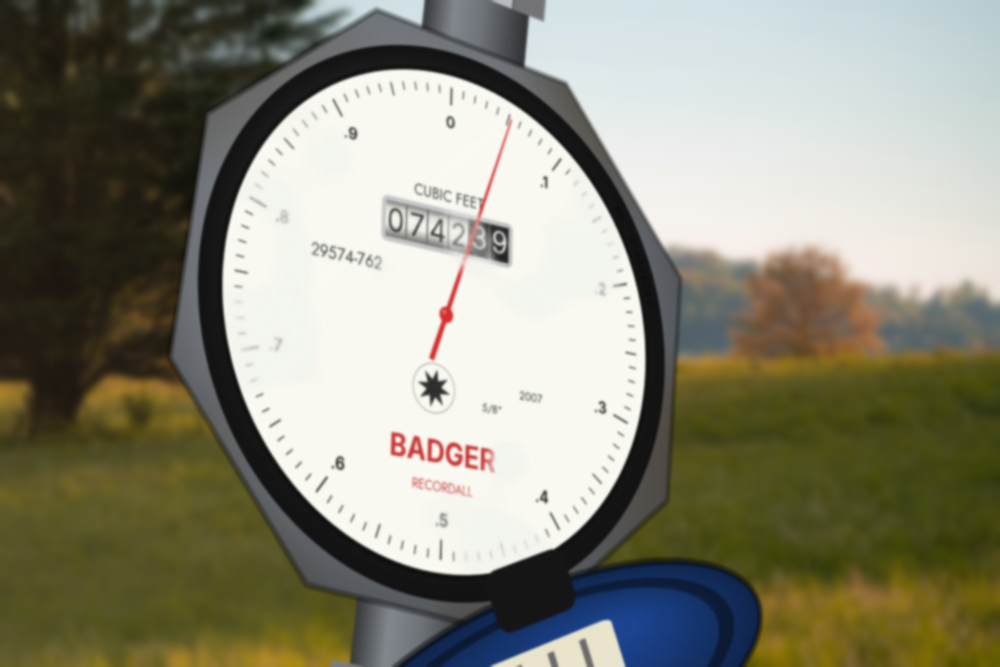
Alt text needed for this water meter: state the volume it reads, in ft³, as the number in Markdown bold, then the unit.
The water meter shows **74239.05** ft³
